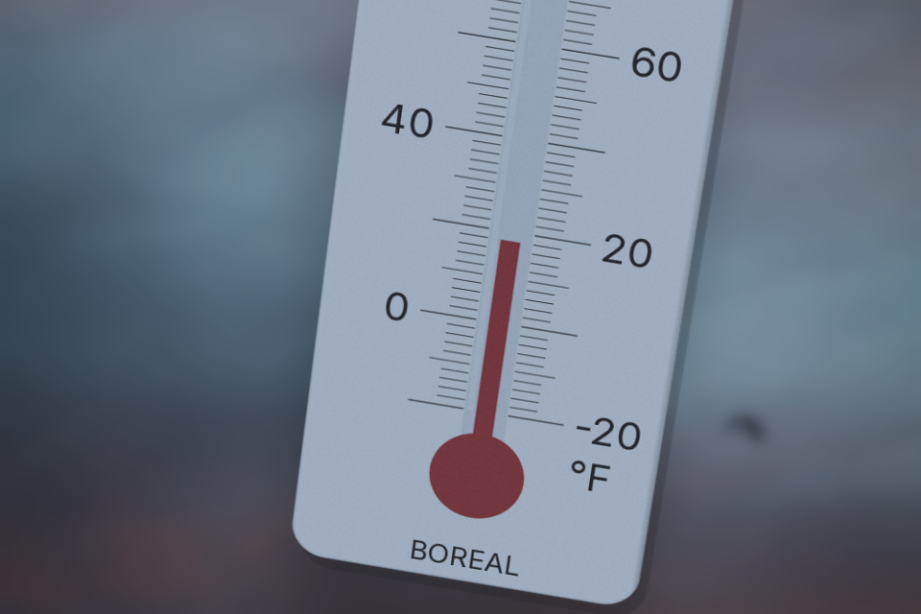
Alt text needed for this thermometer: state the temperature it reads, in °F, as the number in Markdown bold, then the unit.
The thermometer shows **18** °F
